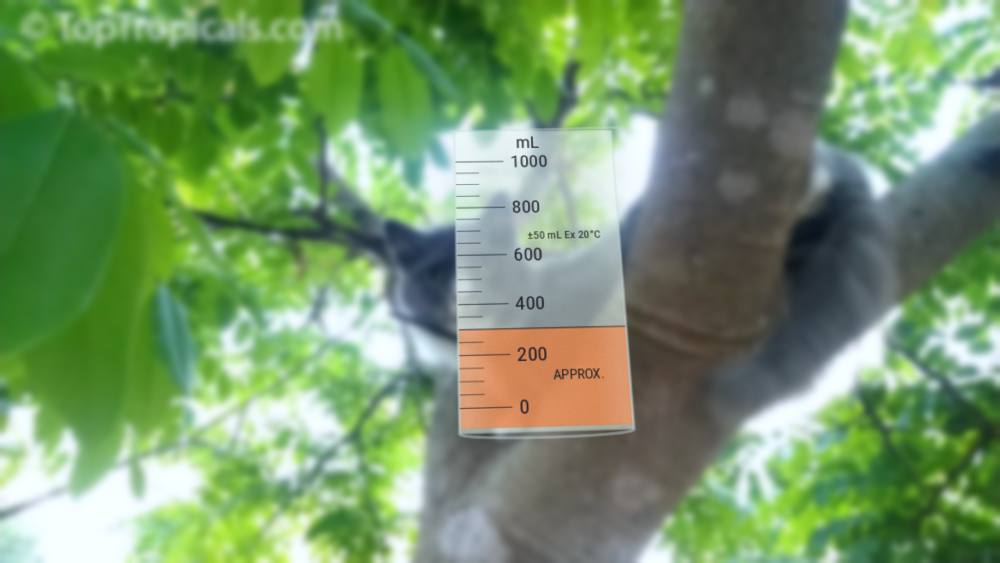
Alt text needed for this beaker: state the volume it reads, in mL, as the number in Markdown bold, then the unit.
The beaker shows **300** mL
